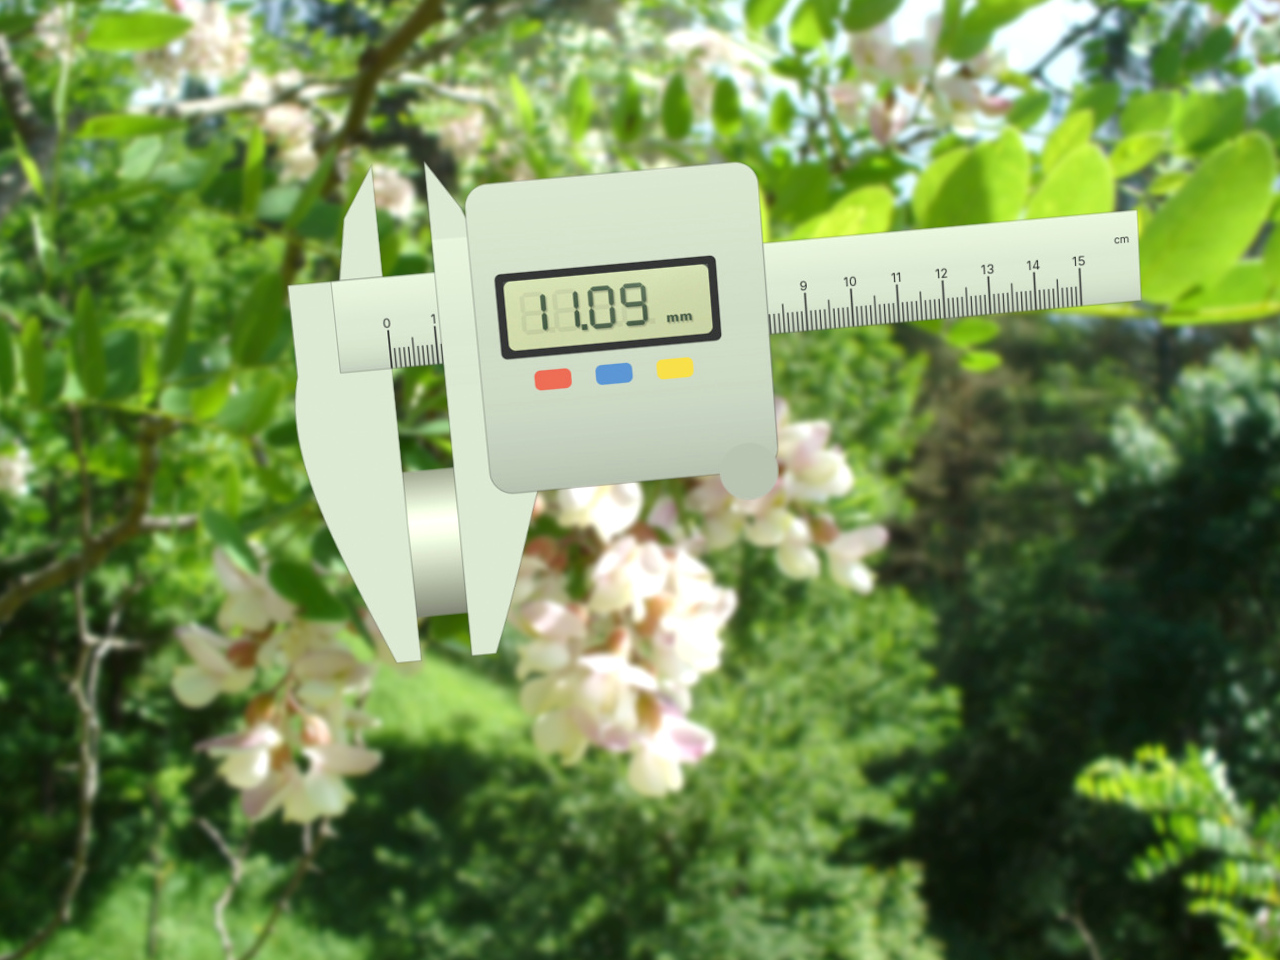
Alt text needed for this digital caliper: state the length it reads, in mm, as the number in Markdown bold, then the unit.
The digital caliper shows **11.09** mm
